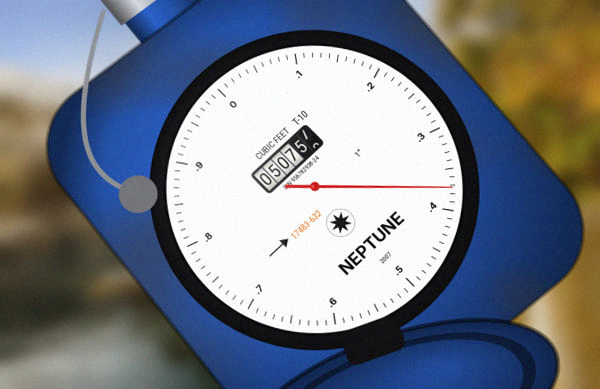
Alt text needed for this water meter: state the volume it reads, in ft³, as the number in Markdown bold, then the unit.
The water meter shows **50757.37** ft³
